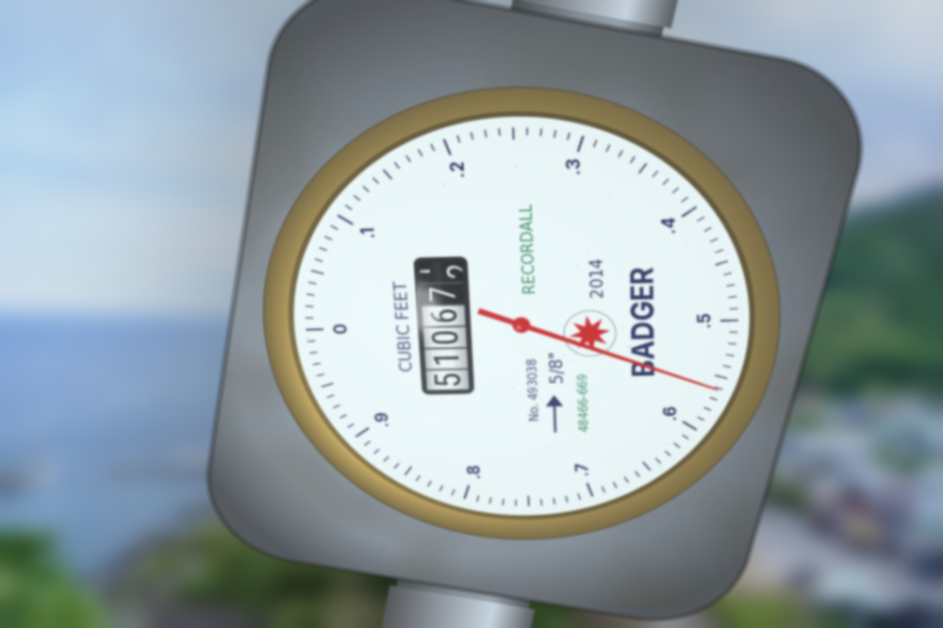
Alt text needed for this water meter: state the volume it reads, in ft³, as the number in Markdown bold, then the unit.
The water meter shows **510671.56** ft³
